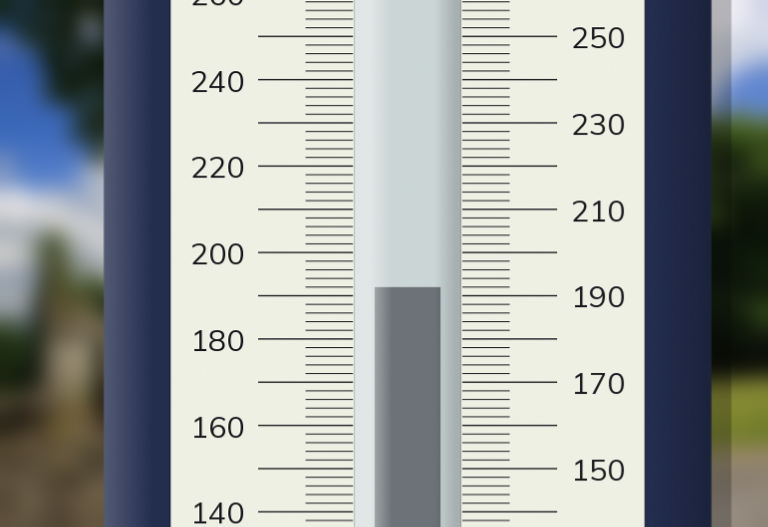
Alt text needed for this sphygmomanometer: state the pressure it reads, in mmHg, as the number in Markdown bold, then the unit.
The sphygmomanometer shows **192** mmHg
